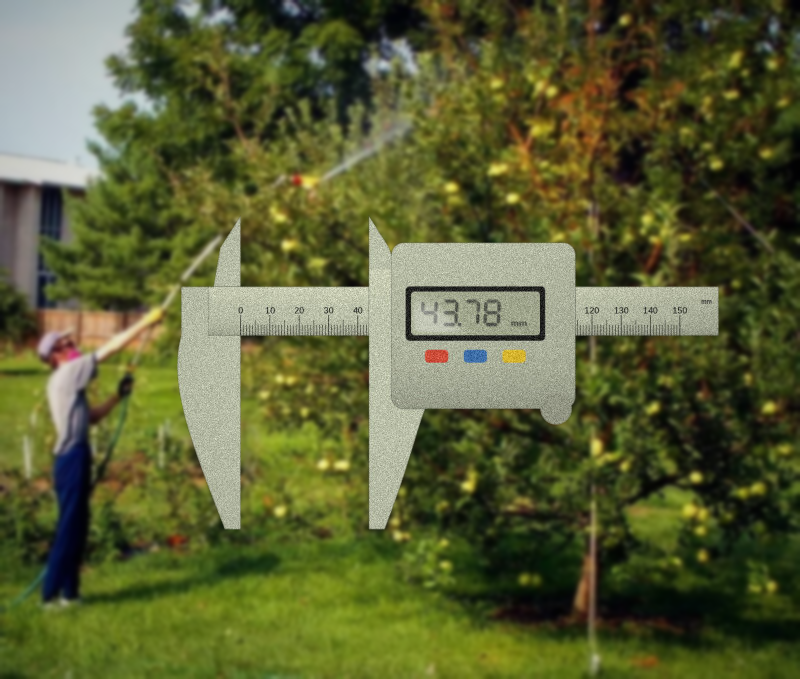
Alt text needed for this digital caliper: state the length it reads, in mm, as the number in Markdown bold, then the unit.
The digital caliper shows **43.78** mm
